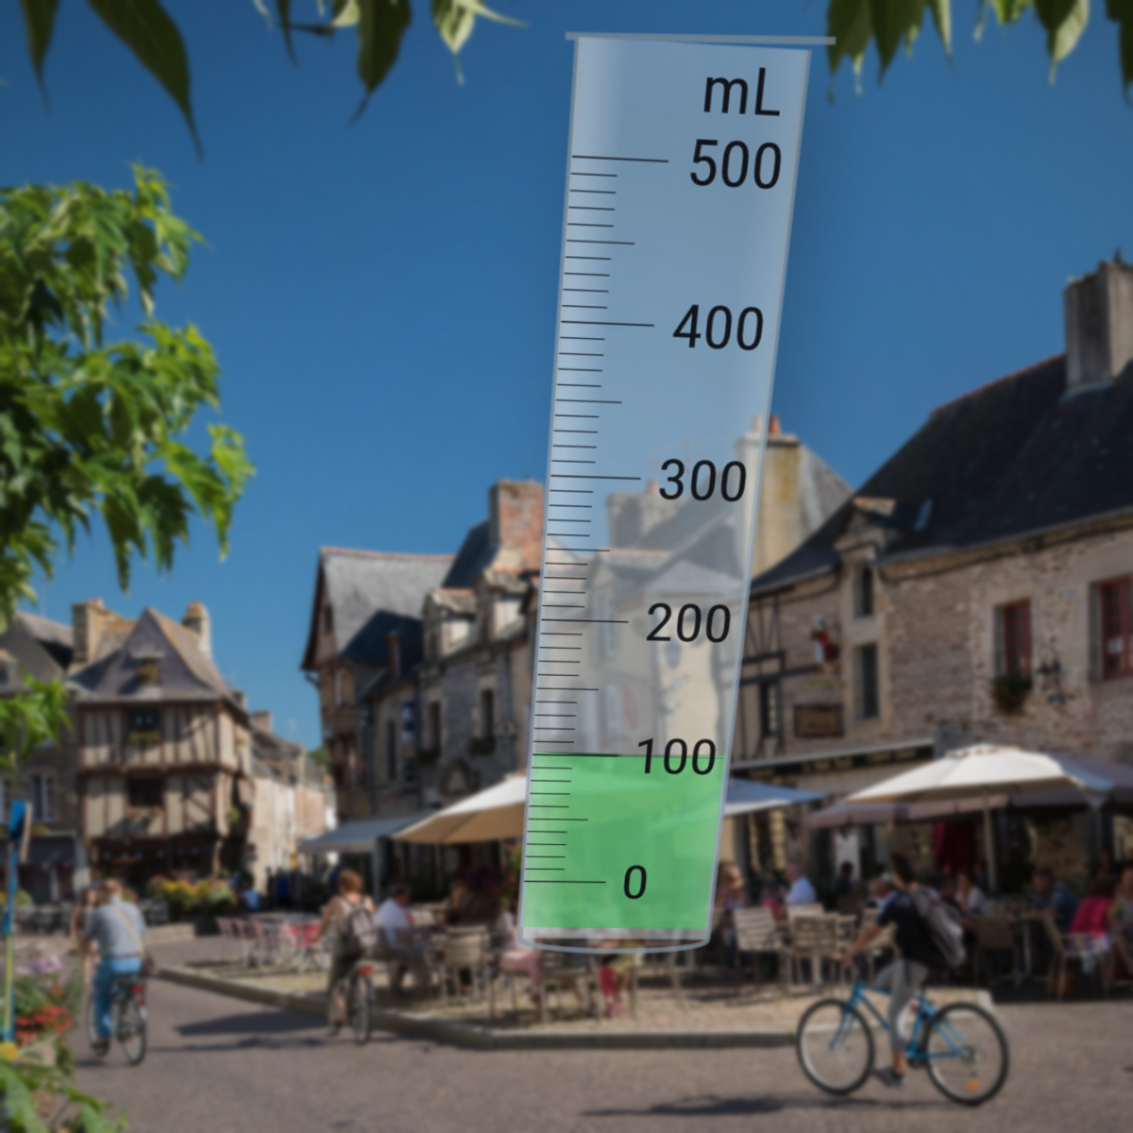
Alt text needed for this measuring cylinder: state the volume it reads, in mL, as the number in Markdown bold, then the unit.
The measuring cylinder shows **100** mL
